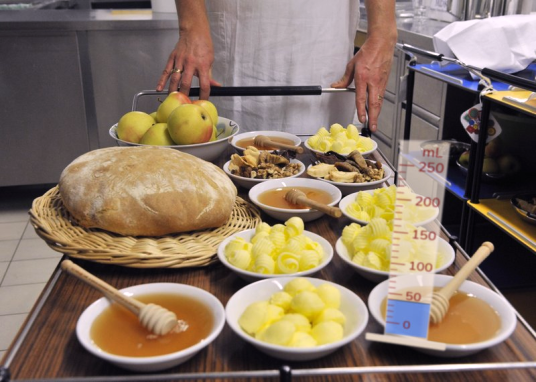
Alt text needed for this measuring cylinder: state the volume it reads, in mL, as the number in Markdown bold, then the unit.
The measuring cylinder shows **40** mL
